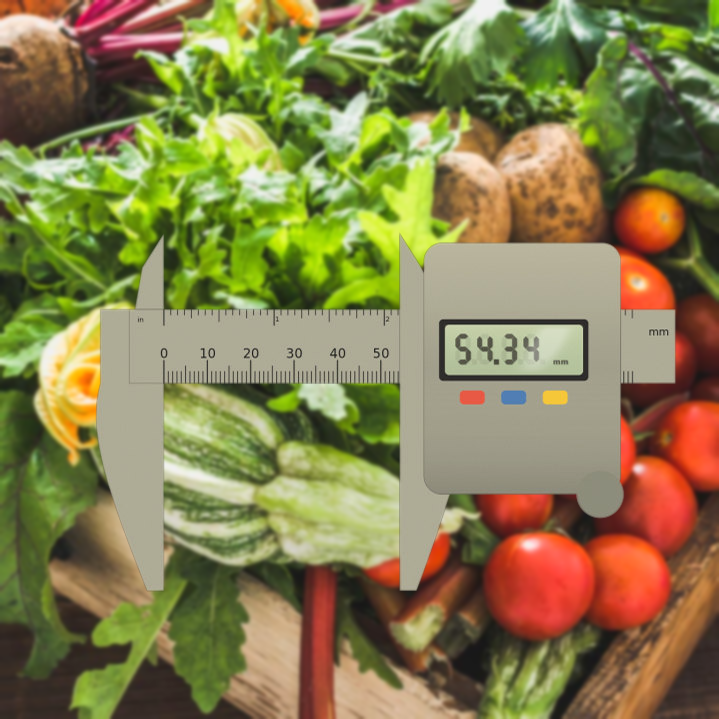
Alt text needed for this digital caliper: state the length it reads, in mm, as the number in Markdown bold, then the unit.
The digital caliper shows **54.34** mm
